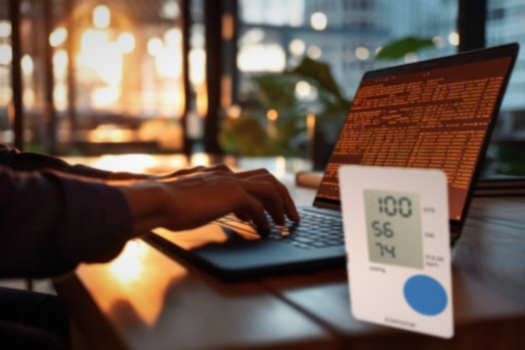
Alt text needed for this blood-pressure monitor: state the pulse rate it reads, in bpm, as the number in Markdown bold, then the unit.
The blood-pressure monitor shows **74** bpm
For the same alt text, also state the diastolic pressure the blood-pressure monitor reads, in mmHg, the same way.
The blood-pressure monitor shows **56** mmHg
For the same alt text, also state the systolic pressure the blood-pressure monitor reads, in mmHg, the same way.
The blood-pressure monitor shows **100** mmHg
